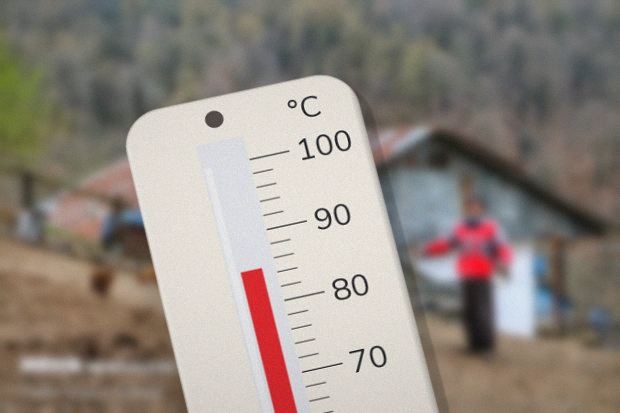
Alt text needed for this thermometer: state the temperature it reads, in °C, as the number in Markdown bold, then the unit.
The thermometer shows **85** °C
